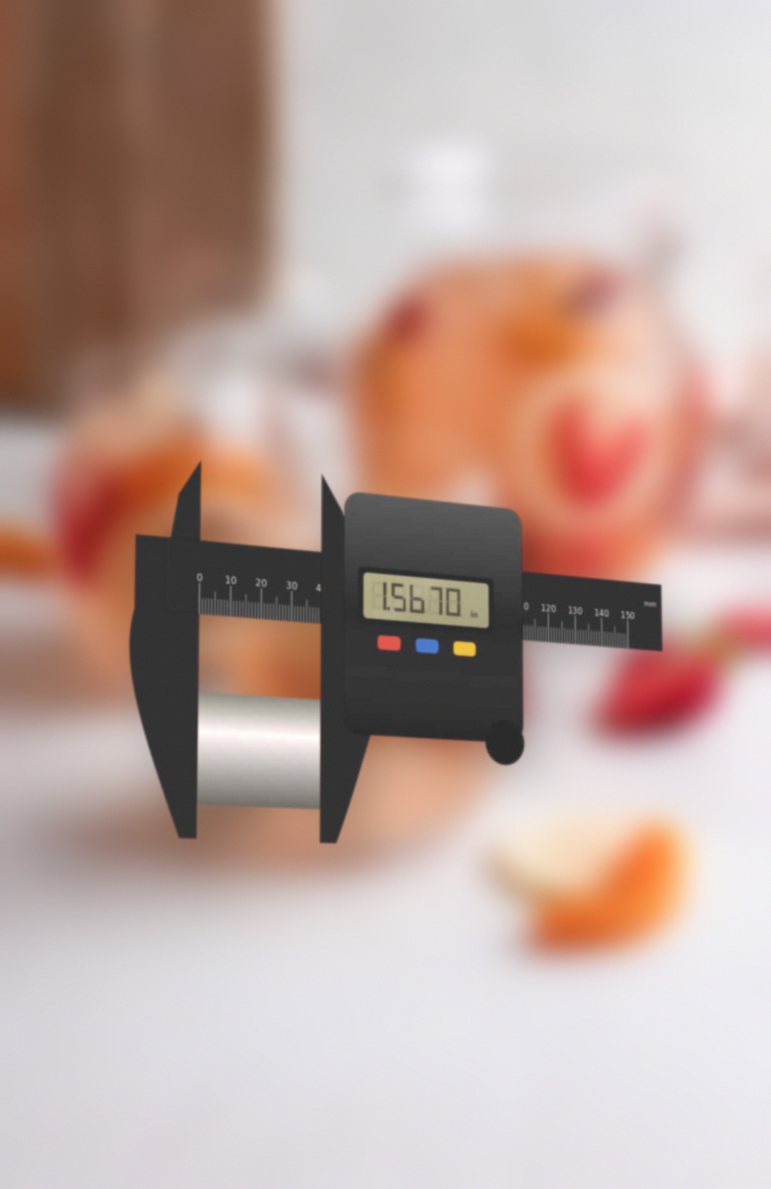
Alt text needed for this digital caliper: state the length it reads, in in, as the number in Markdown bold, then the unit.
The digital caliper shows **1.5670** in
